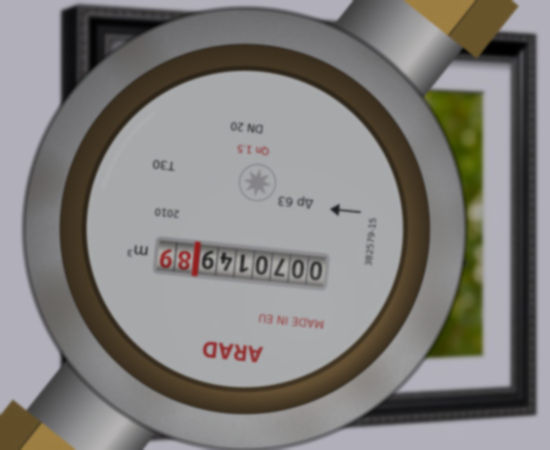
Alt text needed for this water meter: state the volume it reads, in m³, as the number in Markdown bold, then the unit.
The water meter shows **70149.89** m³
